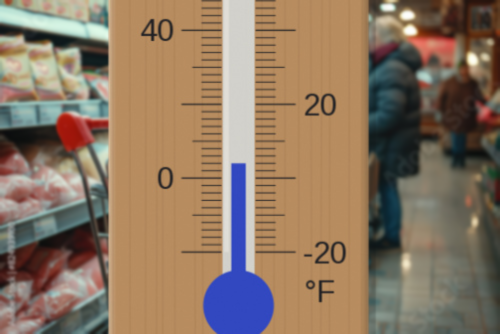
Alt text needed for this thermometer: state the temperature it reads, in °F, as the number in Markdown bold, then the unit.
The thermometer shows **4** °F
